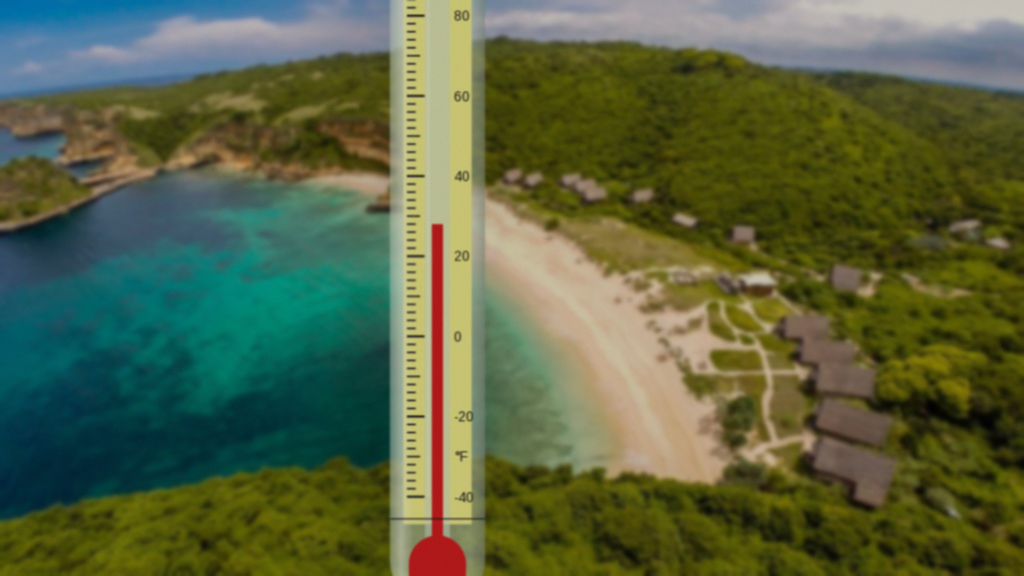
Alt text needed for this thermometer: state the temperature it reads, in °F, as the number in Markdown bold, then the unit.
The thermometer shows **28** °F
